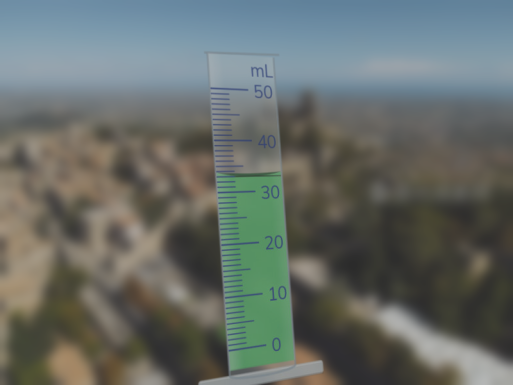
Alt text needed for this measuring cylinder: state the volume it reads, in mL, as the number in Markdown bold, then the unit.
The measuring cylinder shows **33** mL
